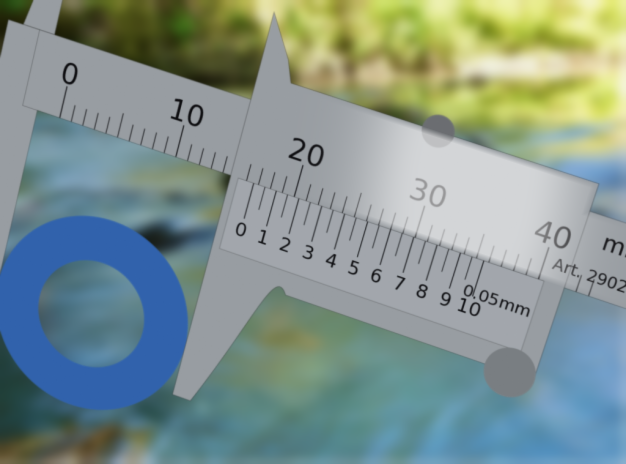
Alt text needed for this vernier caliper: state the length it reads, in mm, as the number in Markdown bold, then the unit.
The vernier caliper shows **16.6** mm
